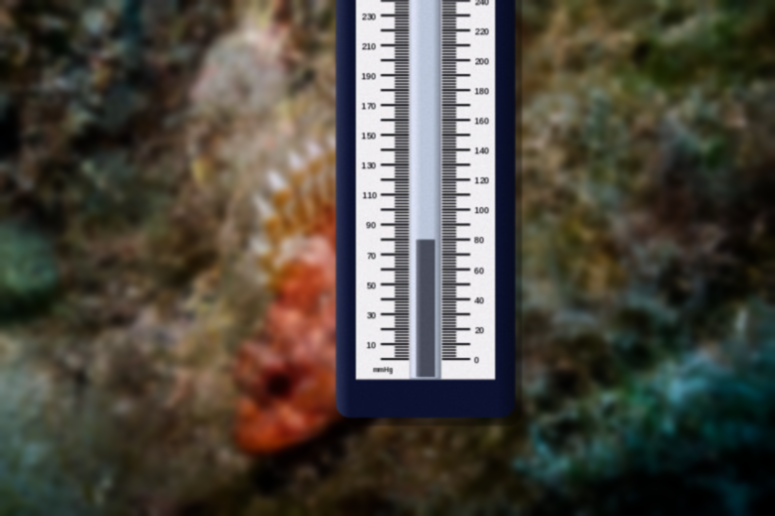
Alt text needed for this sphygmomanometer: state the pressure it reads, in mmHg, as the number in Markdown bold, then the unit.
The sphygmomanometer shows **80** mmHg
